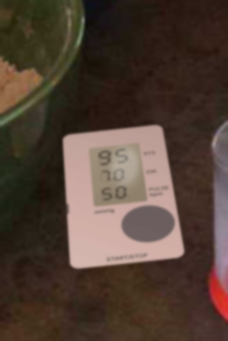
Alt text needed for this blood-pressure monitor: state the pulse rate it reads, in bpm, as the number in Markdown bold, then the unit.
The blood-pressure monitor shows **50** bpm
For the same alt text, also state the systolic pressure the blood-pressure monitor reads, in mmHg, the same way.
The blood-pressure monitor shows **95** mmHg
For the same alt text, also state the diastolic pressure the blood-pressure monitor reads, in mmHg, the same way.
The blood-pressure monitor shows **70** mmHg
